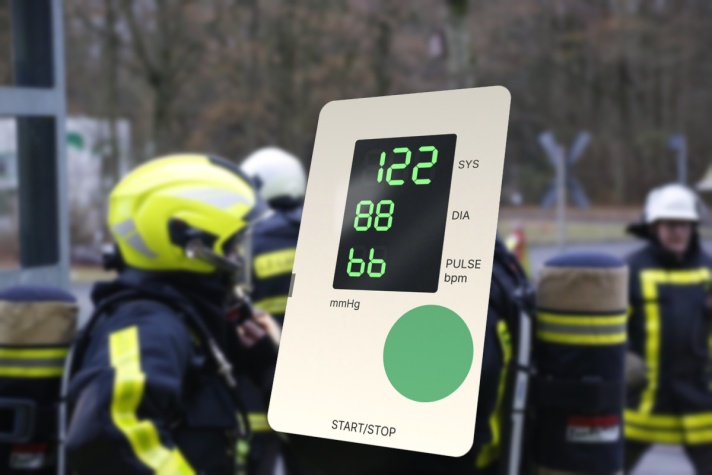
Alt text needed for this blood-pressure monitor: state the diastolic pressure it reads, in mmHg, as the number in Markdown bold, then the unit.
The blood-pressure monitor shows **88** mmHg
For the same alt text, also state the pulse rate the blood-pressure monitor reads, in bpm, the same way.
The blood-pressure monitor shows **66** bpm
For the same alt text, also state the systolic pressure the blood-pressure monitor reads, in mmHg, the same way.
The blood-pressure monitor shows **122** mmHg
